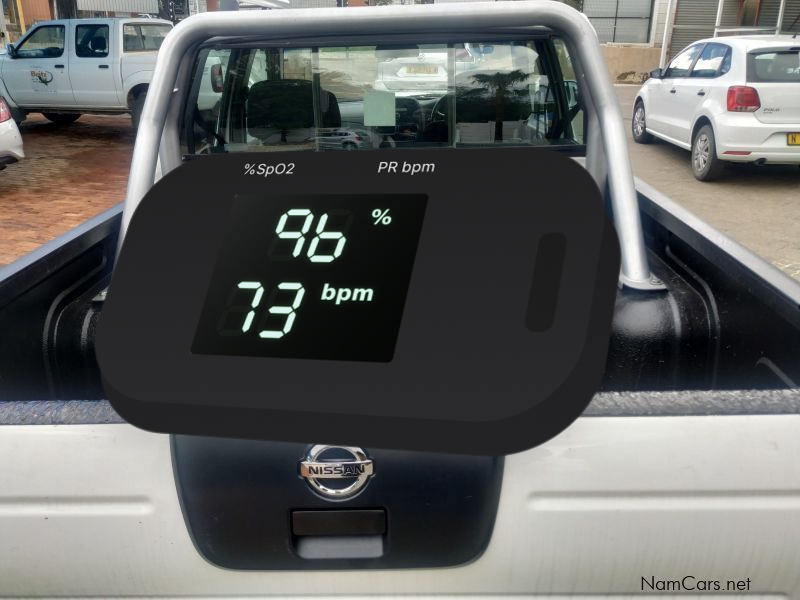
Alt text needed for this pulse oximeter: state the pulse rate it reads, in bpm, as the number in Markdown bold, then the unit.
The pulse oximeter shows **73** bpm
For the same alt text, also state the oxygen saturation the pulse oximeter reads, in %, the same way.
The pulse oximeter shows **96** %
